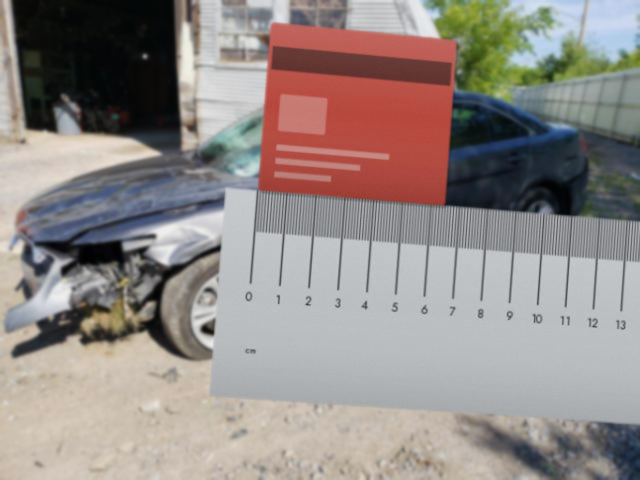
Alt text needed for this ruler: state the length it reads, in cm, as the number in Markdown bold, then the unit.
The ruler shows **6.5** cm
